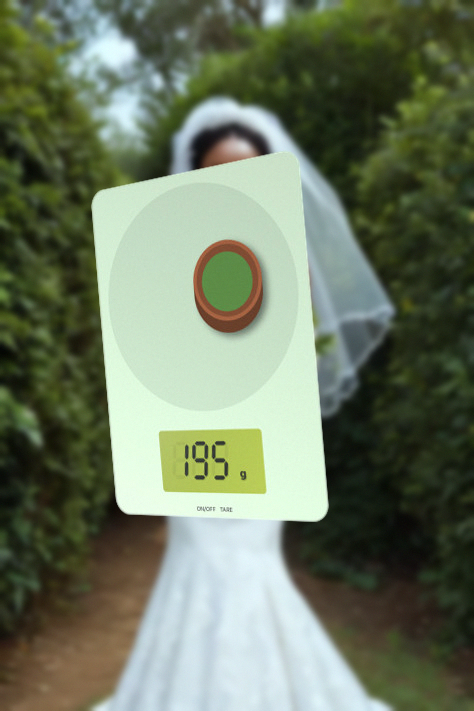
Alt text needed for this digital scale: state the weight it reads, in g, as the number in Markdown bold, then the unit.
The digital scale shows **195** g
